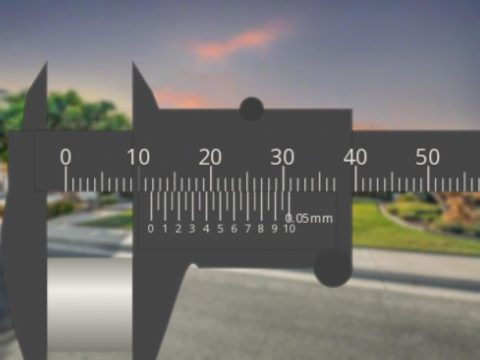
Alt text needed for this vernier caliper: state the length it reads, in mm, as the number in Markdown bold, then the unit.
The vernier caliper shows **11.8** mm
